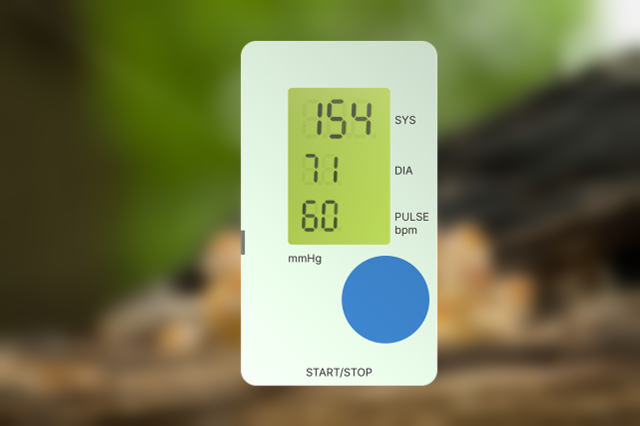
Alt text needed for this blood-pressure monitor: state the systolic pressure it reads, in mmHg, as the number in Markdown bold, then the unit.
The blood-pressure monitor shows **154** mmHg
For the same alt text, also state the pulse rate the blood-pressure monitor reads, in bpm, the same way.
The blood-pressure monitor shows **60** bpm
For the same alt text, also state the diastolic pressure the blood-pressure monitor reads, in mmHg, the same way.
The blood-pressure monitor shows **71** mmHg
